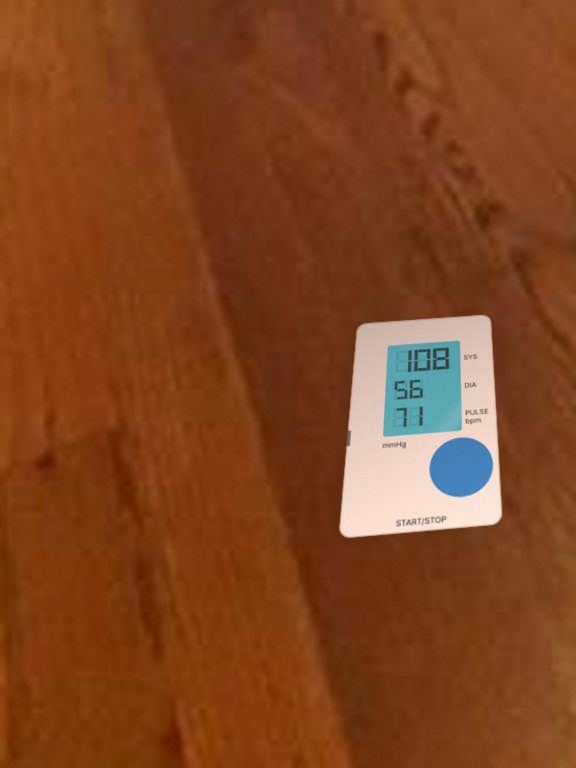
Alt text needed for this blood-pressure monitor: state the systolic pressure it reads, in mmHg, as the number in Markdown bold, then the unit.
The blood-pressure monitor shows **108** mmHg
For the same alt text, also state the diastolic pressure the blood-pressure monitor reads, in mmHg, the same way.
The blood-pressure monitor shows **56** mmHg
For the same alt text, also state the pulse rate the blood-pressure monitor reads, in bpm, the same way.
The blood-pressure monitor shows **71** bpm
